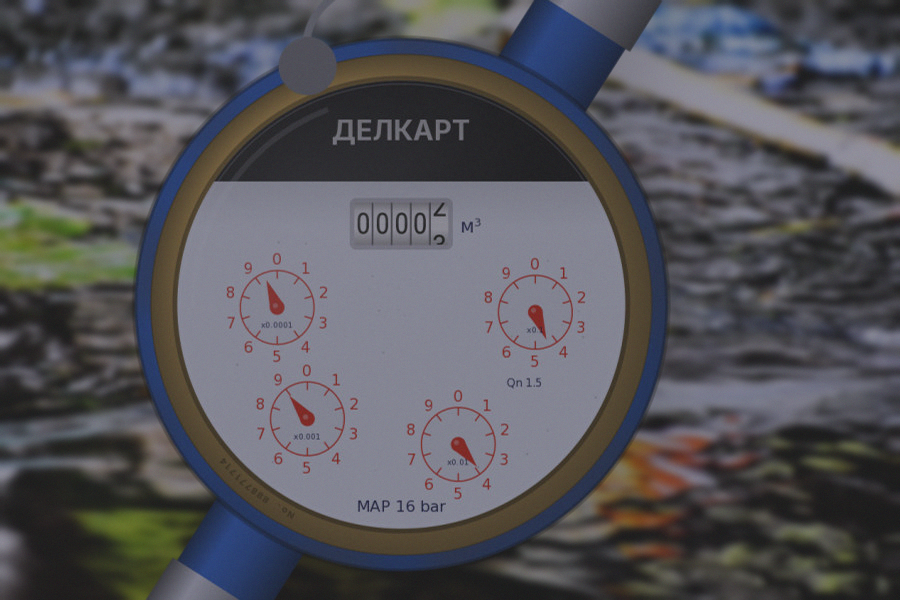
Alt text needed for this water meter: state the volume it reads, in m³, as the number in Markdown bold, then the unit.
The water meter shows **2.4389** m³
